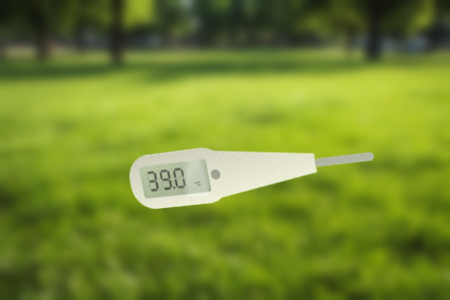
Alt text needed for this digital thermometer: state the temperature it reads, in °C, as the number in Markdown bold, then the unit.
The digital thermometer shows **39.0** °C
